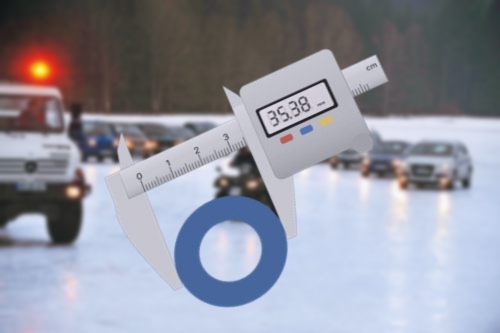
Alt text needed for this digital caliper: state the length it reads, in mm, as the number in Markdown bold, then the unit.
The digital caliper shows **35.38** mm
